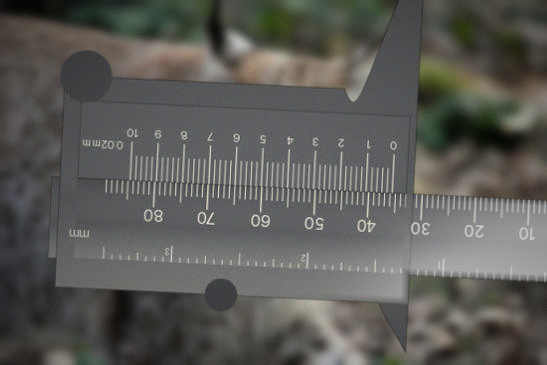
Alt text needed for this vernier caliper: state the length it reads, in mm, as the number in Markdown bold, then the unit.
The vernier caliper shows **35.6** mm
